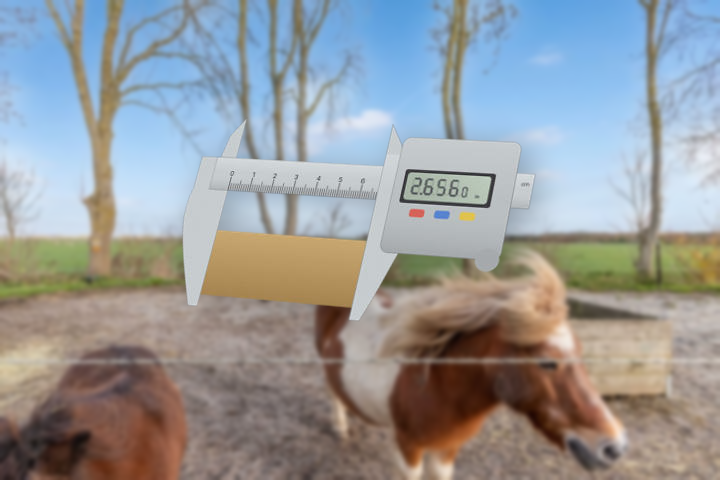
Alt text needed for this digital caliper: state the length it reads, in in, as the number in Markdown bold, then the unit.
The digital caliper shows **2.6560** in
